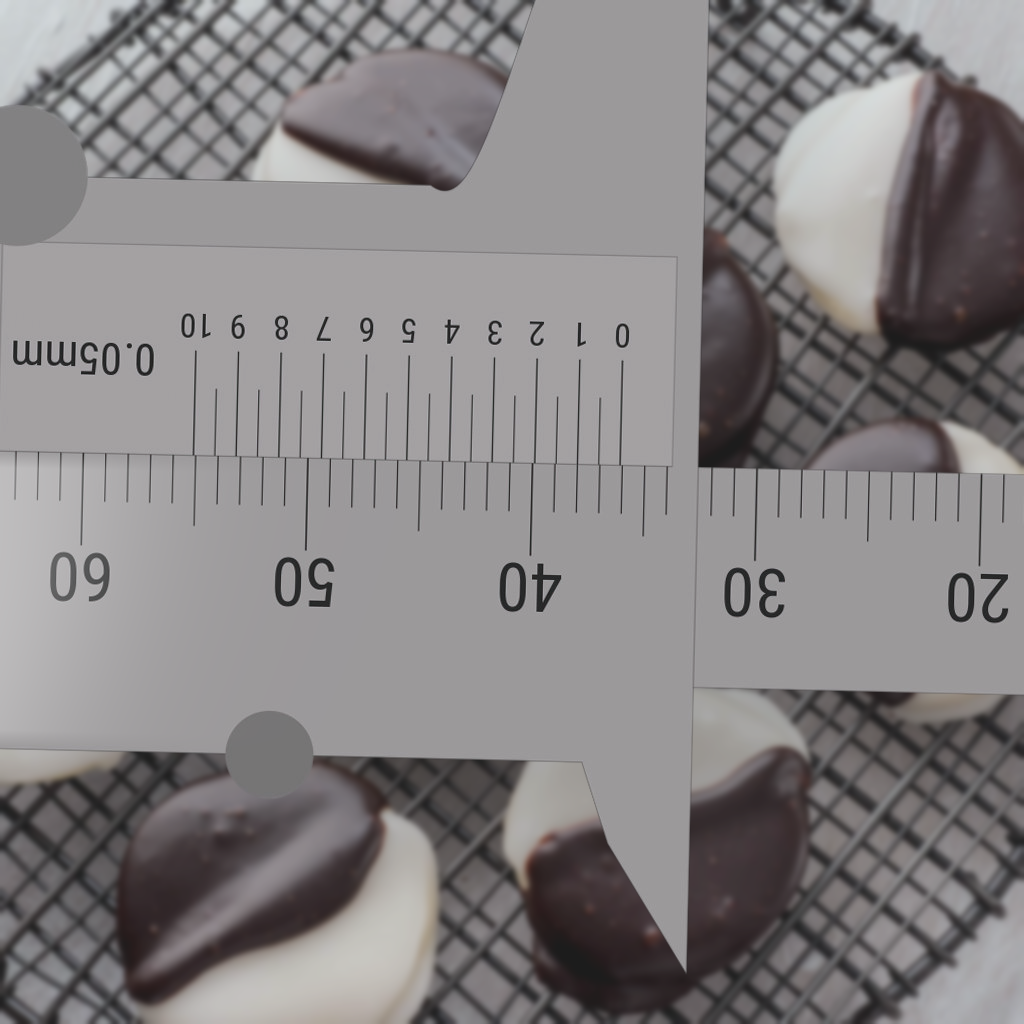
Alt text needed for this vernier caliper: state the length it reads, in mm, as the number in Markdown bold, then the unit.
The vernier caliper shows **36.10** mm
